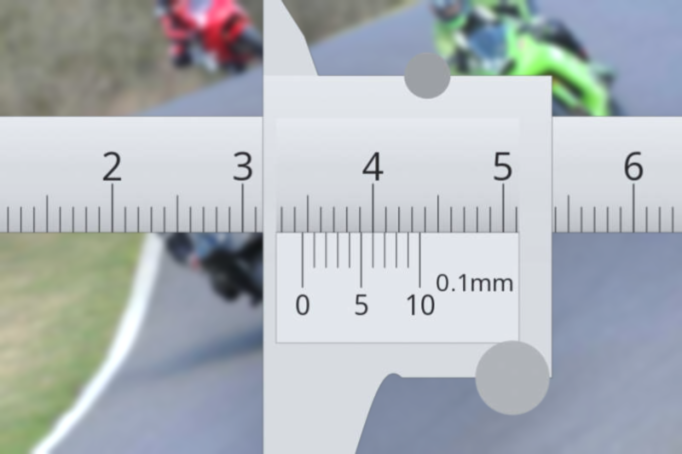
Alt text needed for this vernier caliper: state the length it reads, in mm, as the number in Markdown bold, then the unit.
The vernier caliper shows **34.6** mm
